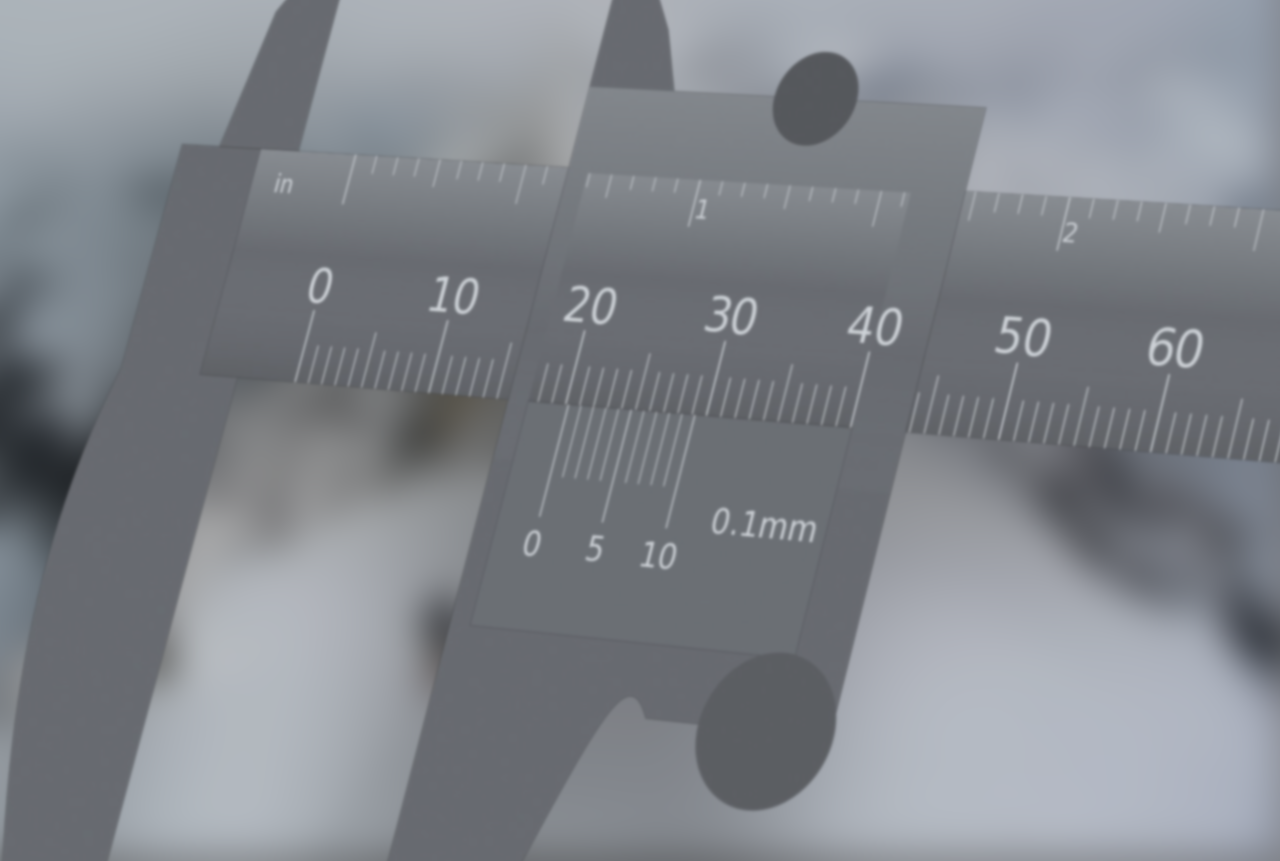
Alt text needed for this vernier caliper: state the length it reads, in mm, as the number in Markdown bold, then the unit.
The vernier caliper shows **20.2** mm
